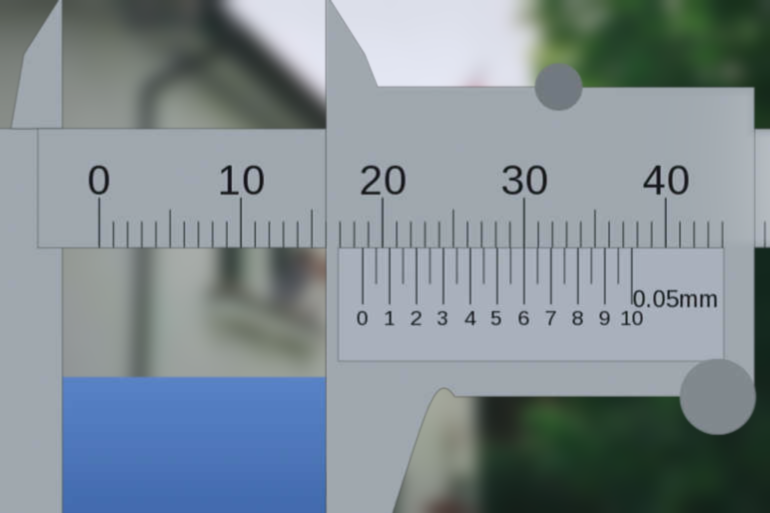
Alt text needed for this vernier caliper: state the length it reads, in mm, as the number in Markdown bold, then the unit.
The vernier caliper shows **18.6** mm
